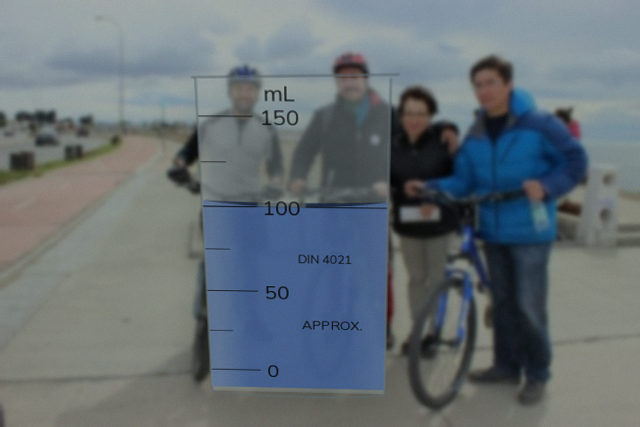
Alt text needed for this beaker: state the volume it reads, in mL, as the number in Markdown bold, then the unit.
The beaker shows **100** mL
